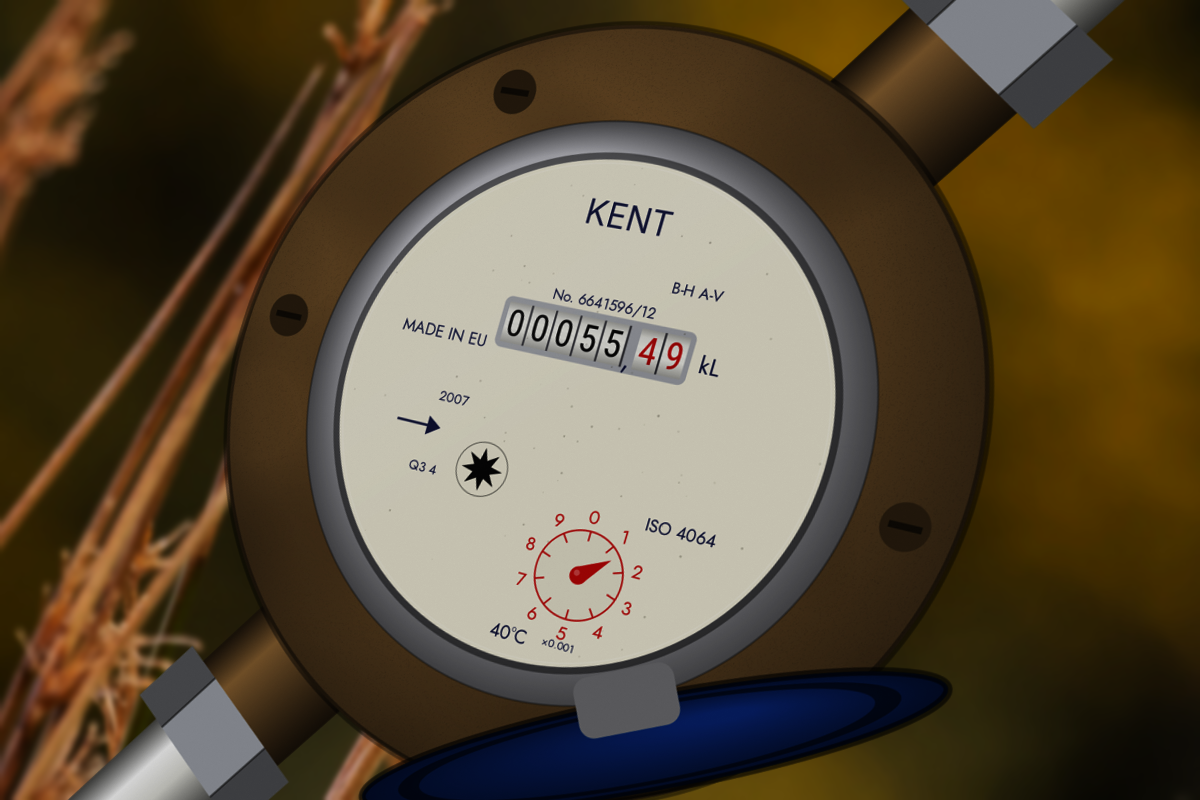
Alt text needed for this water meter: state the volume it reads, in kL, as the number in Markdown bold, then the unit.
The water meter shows **55.491** kL
